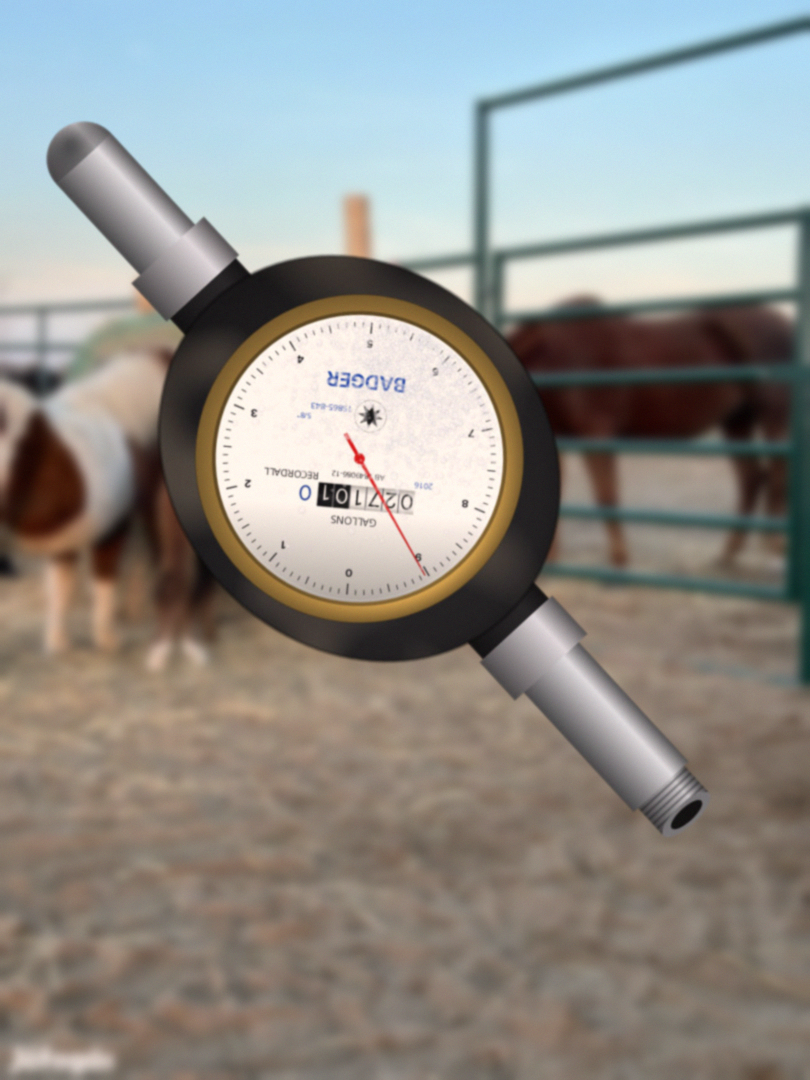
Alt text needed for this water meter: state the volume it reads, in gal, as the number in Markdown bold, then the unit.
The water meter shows **271009.0** gal
